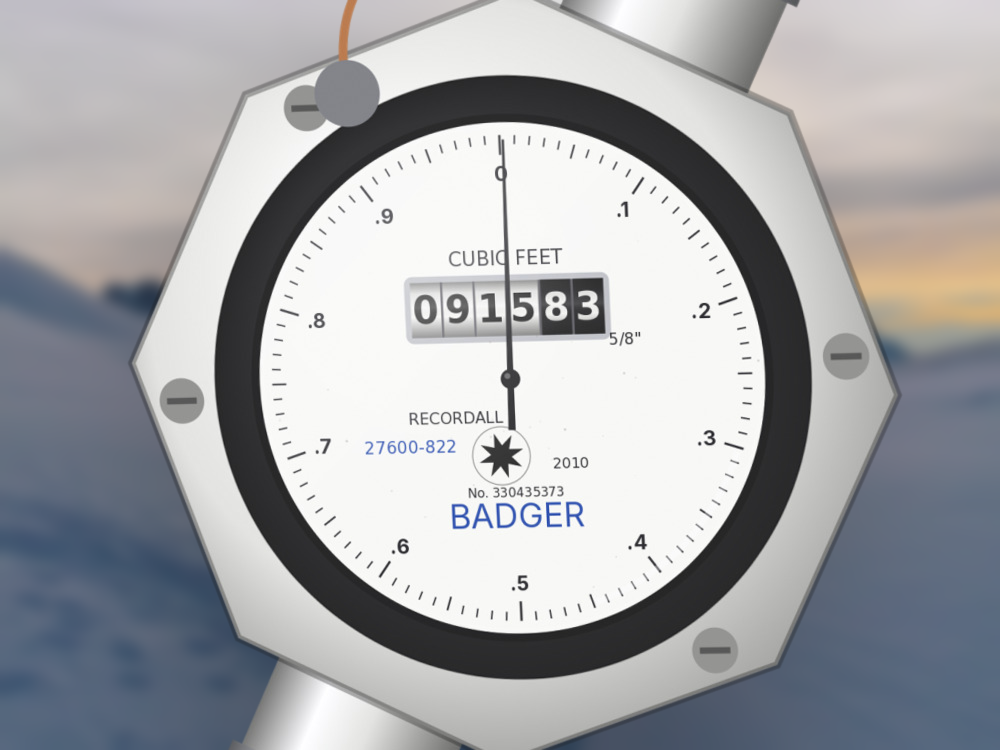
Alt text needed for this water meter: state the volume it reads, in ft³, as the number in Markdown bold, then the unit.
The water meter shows **91583.00** ft³
